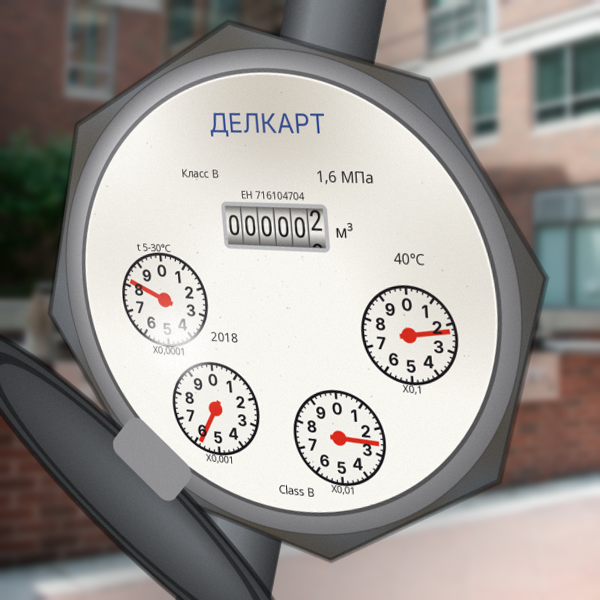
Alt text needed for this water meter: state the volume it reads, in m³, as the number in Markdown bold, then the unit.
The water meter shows **2.2258** m³
